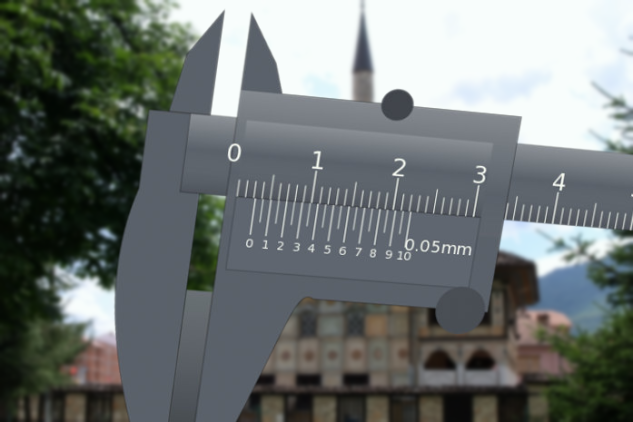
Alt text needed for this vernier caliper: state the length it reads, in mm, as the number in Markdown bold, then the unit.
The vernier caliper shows **3.2** mm
